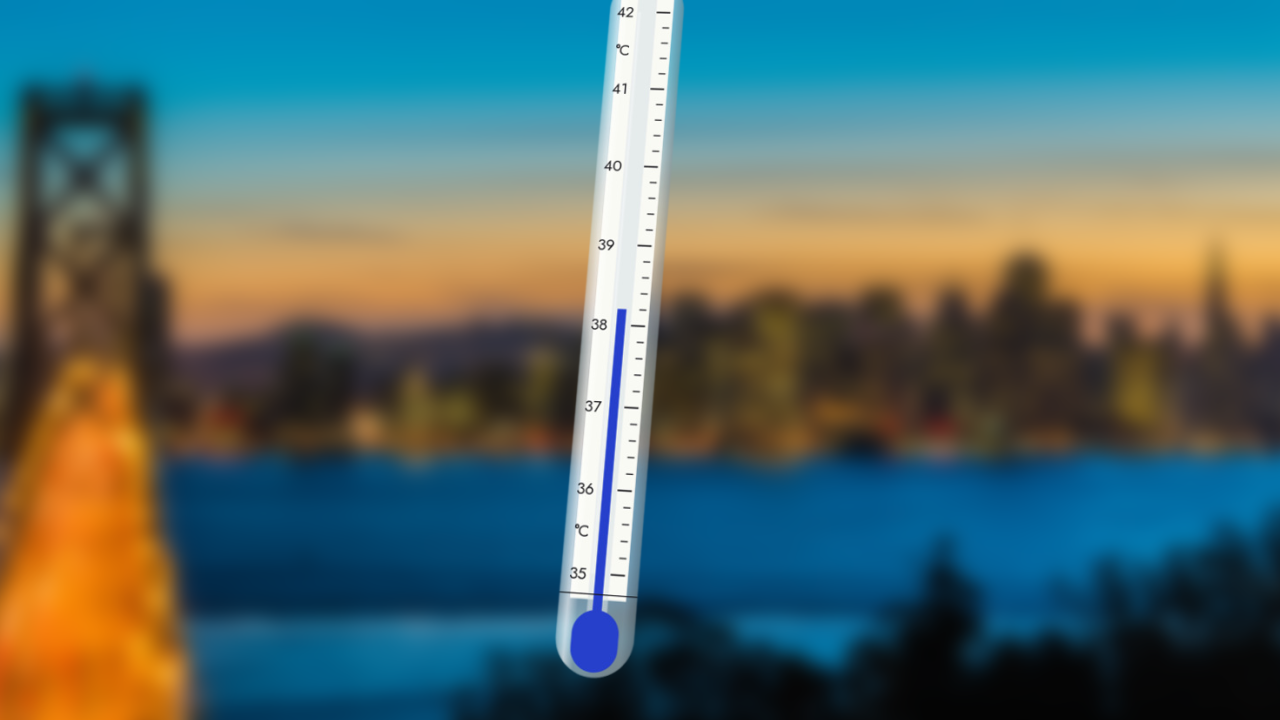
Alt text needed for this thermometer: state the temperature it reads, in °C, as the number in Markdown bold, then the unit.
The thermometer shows **38.2** °C
